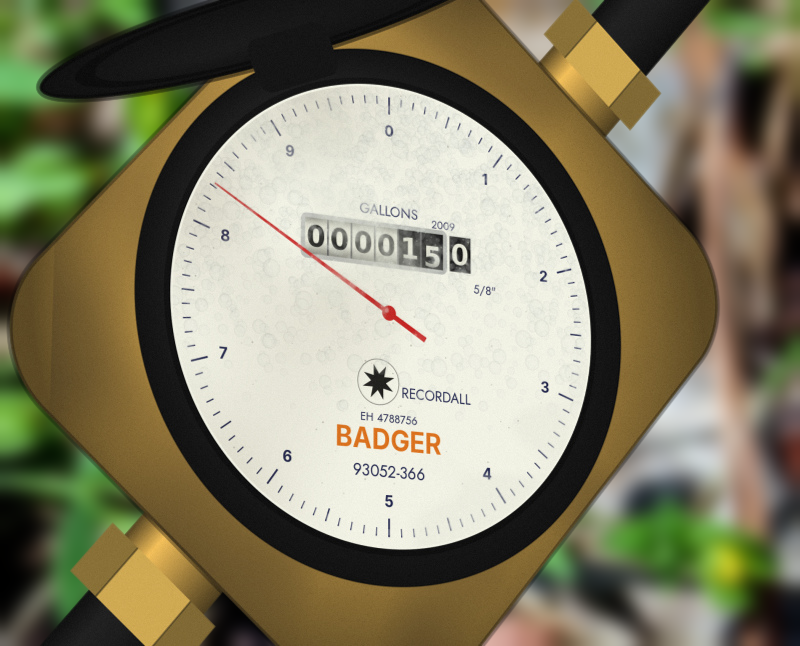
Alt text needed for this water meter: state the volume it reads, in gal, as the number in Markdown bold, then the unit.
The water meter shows **148.3** gal
